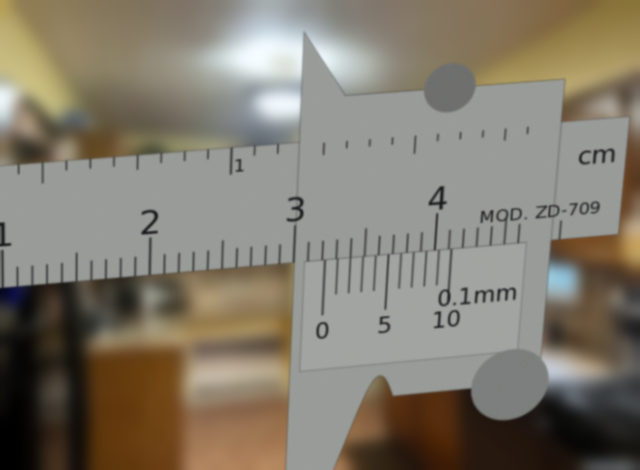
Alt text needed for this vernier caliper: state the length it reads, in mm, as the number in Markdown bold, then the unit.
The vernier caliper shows **32.2** mm
